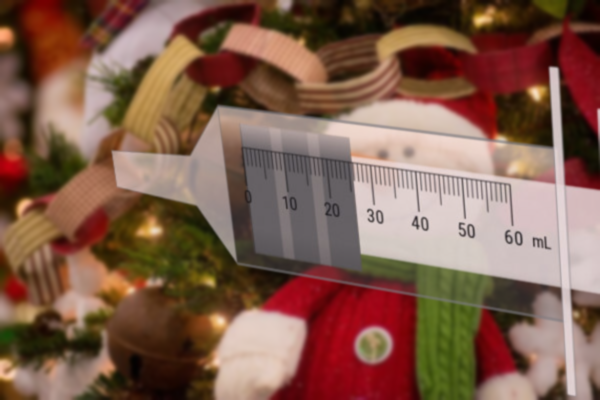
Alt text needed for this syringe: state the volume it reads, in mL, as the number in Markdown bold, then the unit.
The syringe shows **0** mL
